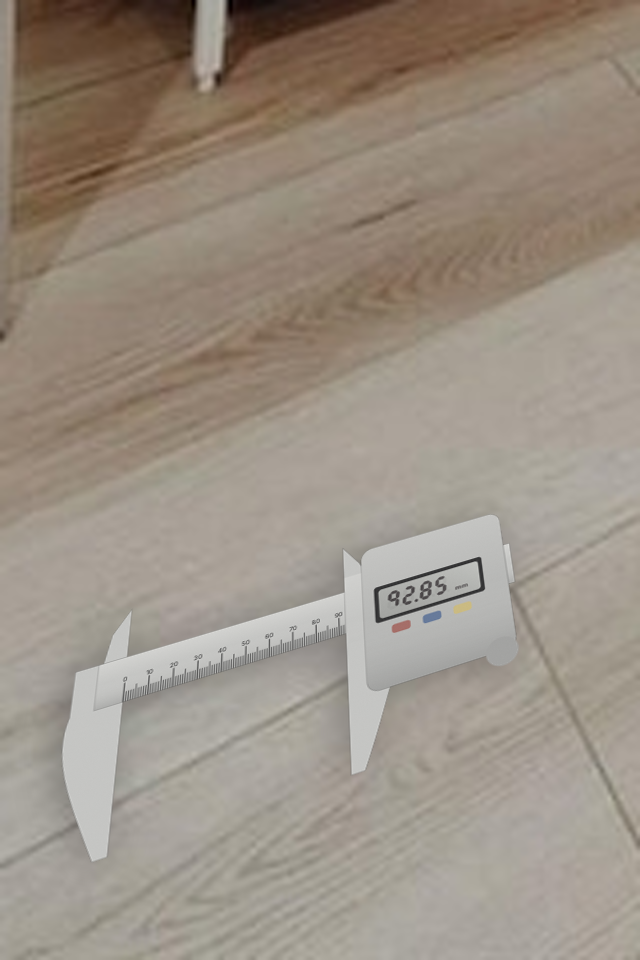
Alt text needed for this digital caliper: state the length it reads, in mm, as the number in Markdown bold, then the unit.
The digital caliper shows **92.85** mm
